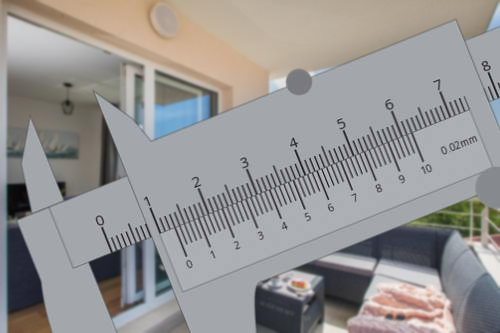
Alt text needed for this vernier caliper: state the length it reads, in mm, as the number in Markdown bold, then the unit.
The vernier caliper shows **13.0** mm
